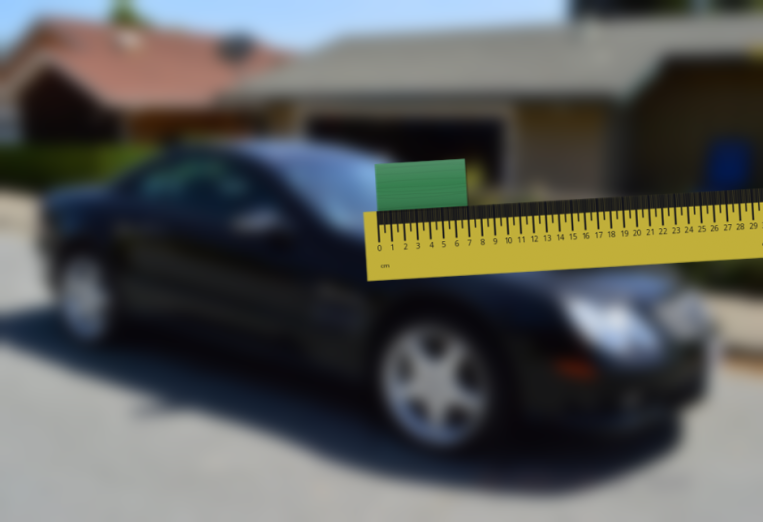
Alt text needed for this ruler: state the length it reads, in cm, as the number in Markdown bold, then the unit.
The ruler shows **7** cm
